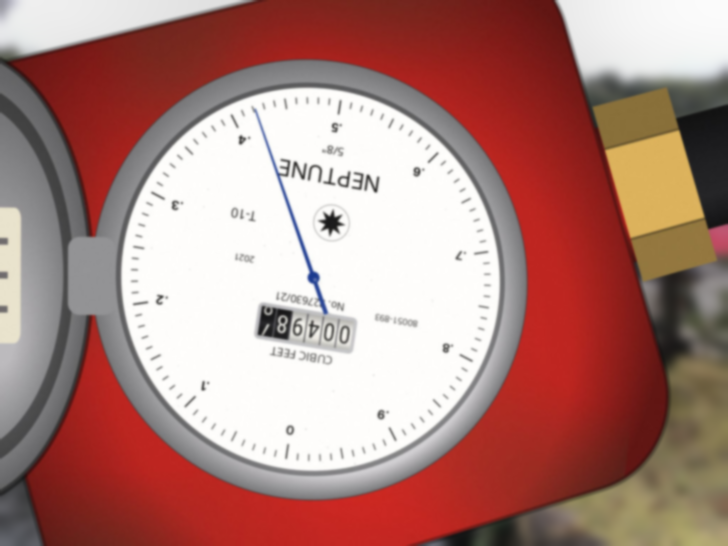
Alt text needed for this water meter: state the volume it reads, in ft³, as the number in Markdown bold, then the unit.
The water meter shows **4987.42** ft³
